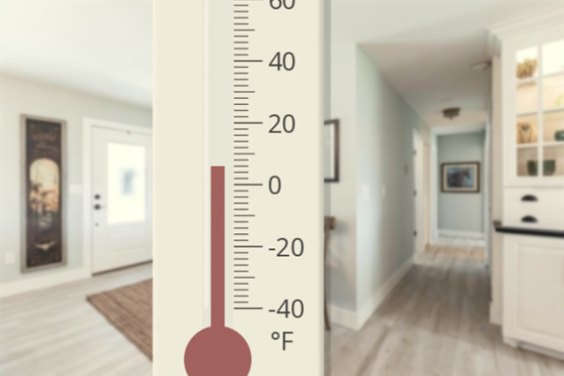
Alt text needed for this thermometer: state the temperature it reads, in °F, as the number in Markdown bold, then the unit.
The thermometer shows **6** °F
